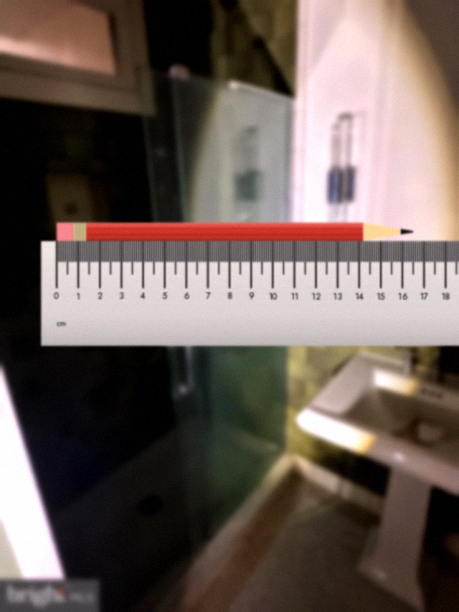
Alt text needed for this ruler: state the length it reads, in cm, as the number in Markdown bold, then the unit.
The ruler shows **16.5** cm
